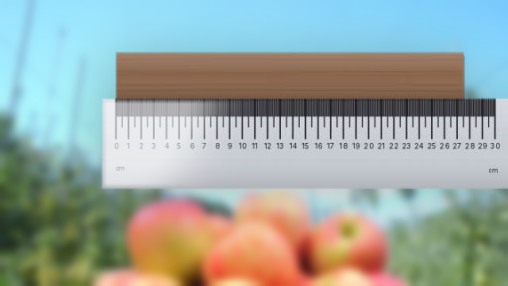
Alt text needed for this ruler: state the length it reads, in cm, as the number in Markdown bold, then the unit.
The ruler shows **27.5** cm
